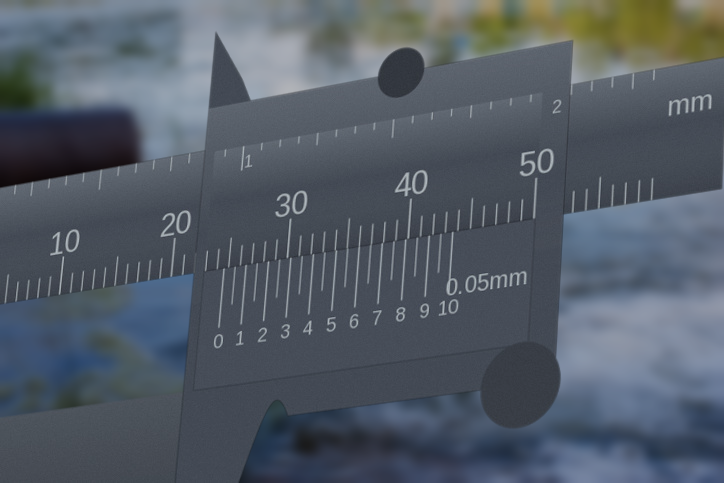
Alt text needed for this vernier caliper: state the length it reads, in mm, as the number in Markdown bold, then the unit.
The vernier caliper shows **24.6** mm
